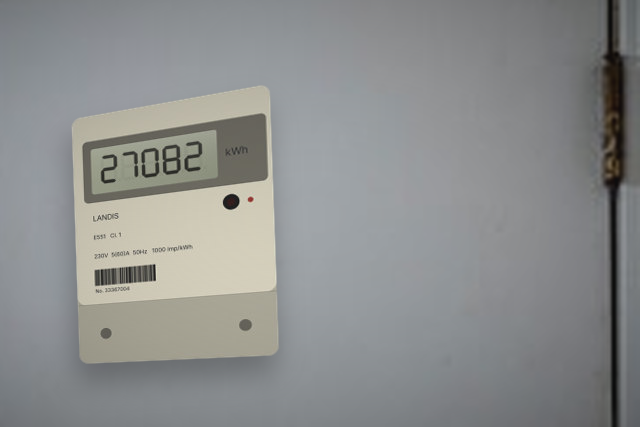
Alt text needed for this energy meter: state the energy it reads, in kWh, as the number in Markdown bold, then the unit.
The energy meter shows **27082** kWh
